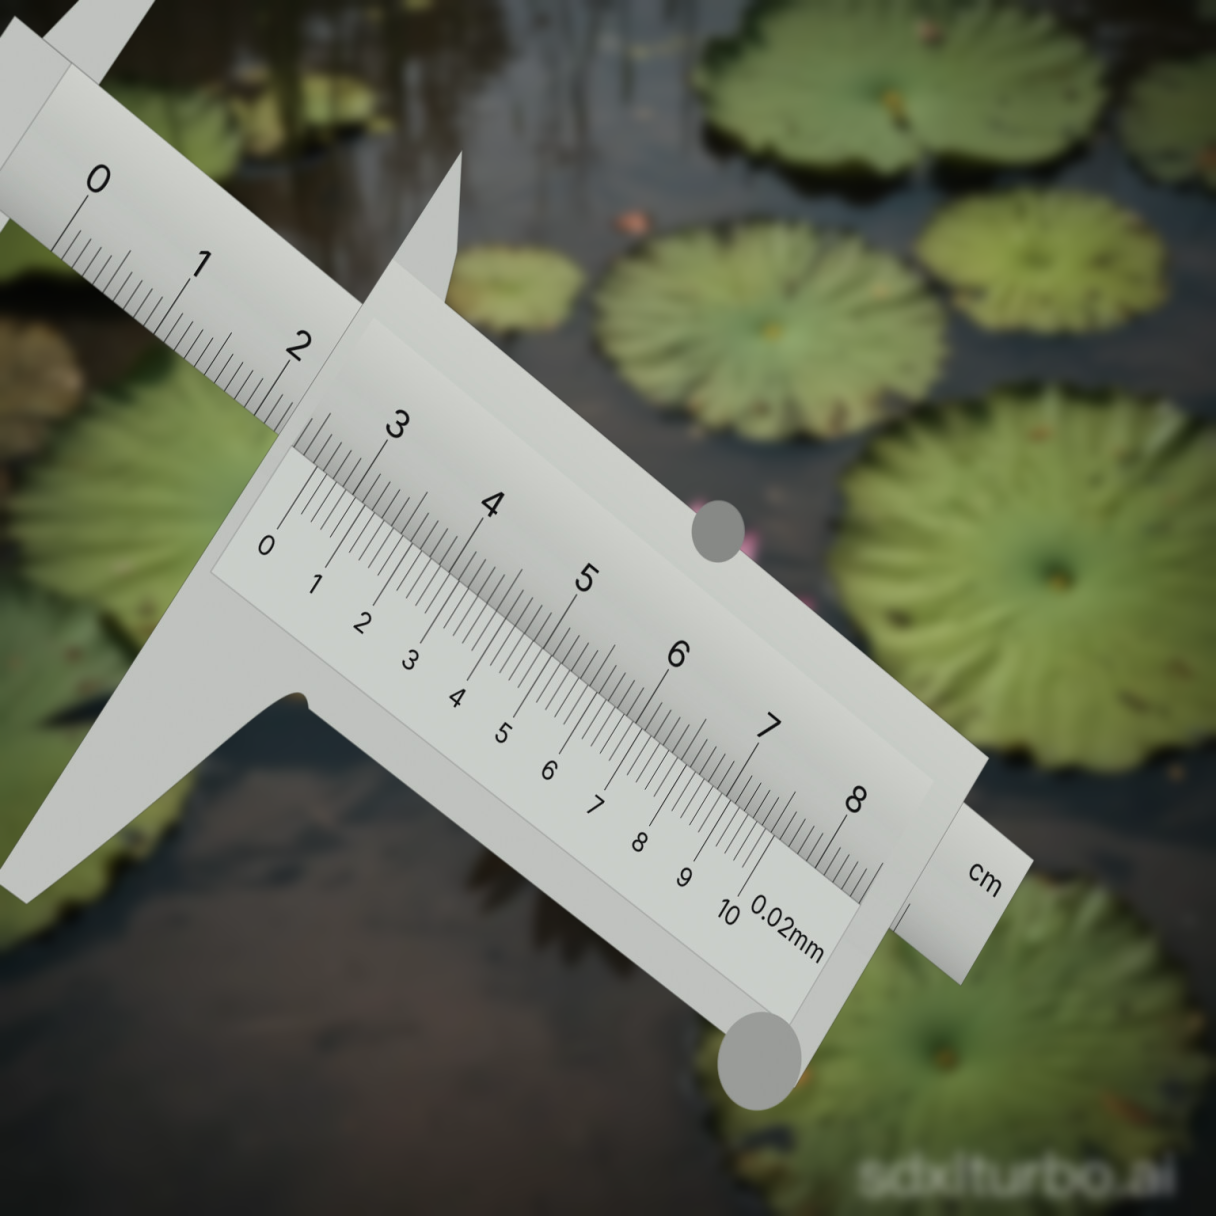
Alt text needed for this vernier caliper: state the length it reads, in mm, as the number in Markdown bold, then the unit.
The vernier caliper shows **26.4** mm
